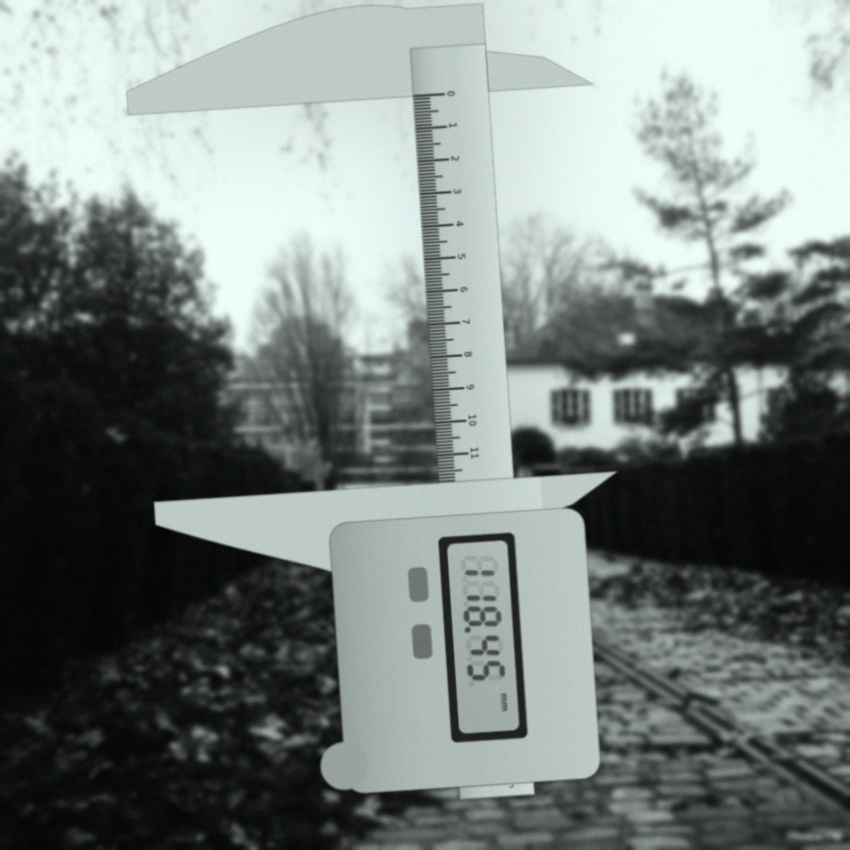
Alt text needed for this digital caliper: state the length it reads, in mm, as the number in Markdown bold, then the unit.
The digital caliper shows **118.45** mm
